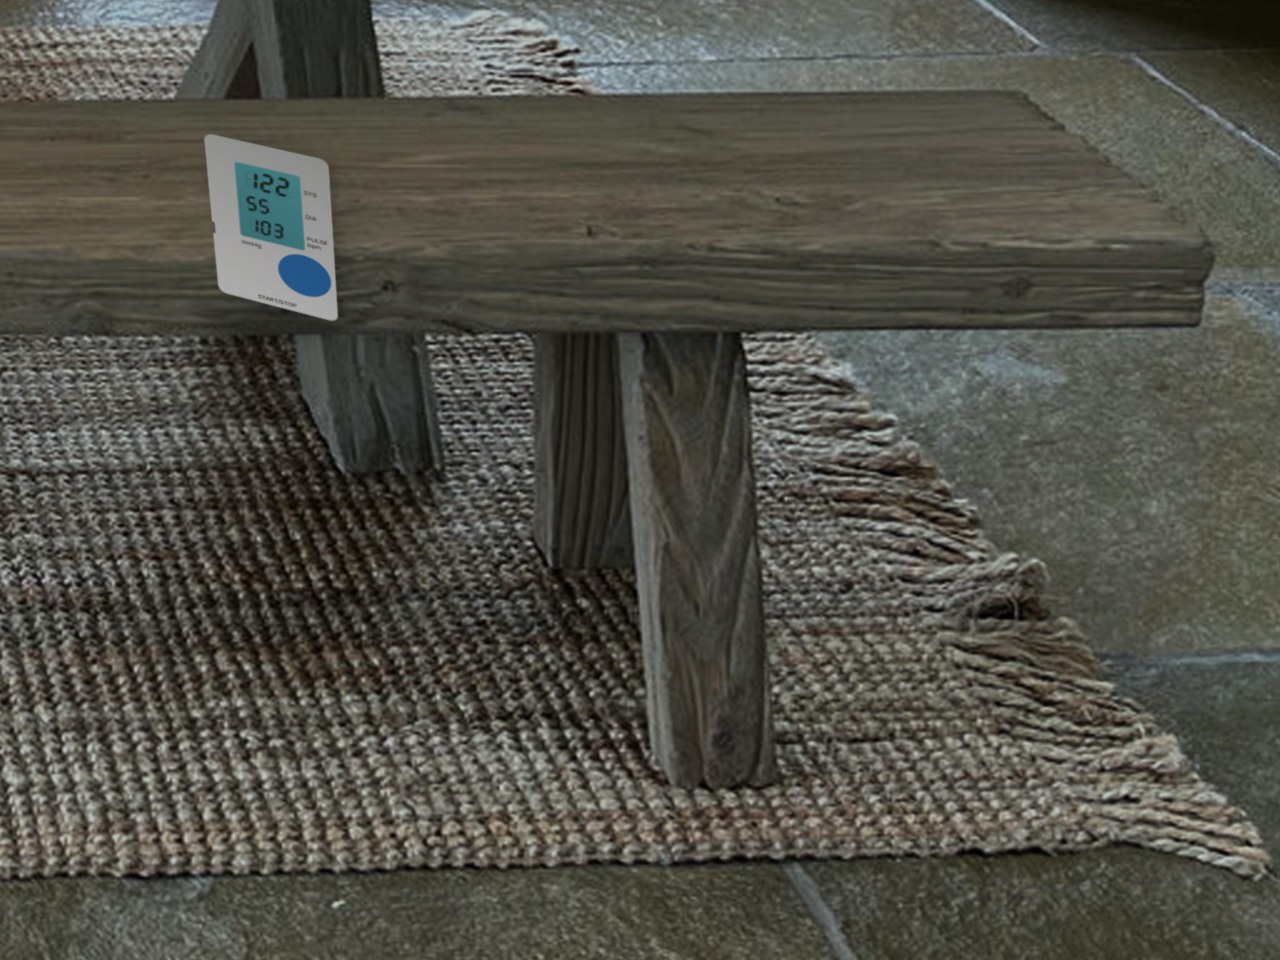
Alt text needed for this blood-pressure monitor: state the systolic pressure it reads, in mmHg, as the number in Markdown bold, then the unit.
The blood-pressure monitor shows **122** mmHg
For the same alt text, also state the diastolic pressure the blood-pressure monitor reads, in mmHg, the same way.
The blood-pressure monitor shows **55** mmHg
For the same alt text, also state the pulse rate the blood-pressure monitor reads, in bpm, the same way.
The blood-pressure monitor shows **103** bpm
